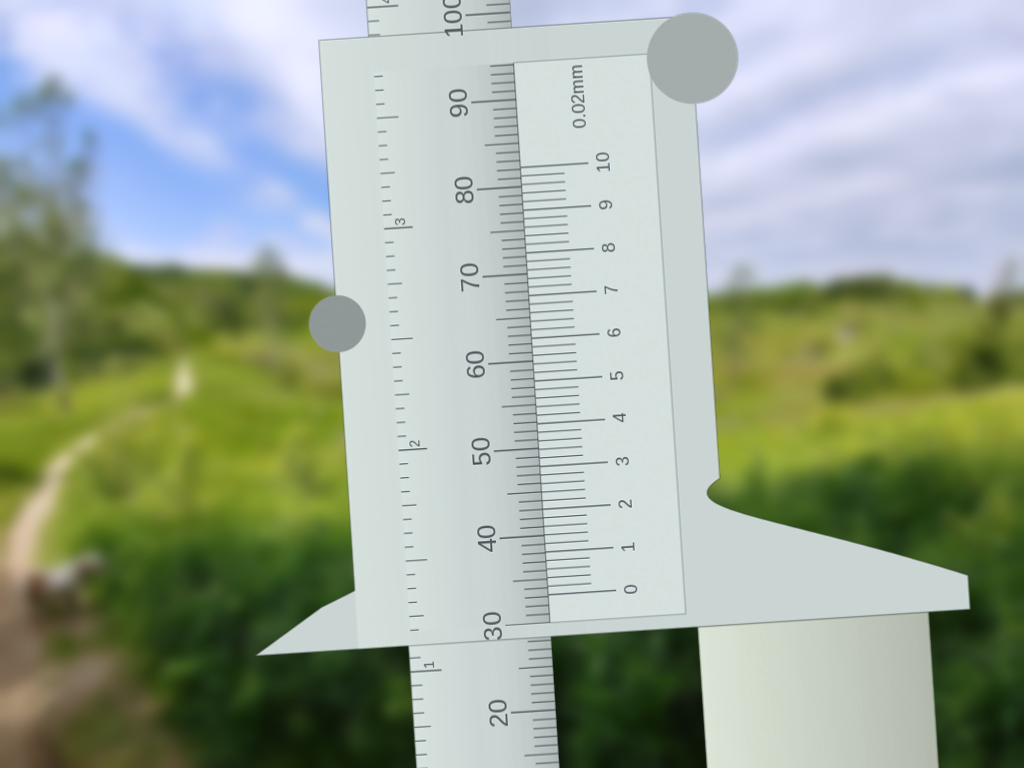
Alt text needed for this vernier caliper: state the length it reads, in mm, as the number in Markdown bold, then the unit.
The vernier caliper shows **33.2** mm
